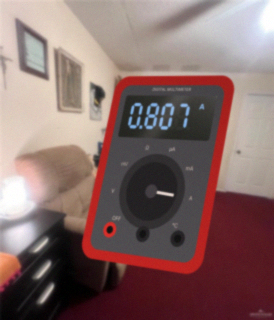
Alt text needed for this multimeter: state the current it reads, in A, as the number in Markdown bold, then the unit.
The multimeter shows **0.807** A
